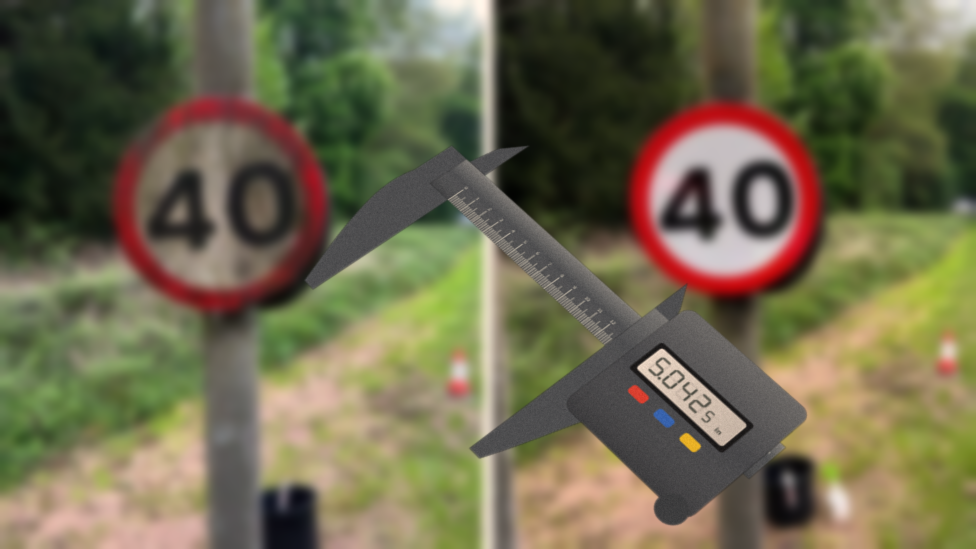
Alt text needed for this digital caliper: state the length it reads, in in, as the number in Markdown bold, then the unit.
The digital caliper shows **5.0425** in
